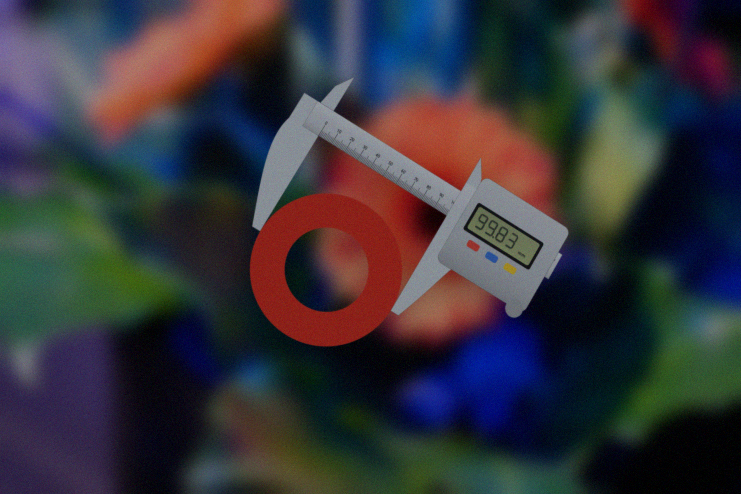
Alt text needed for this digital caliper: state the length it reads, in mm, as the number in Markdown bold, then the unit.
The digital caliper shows **99.83** mm
